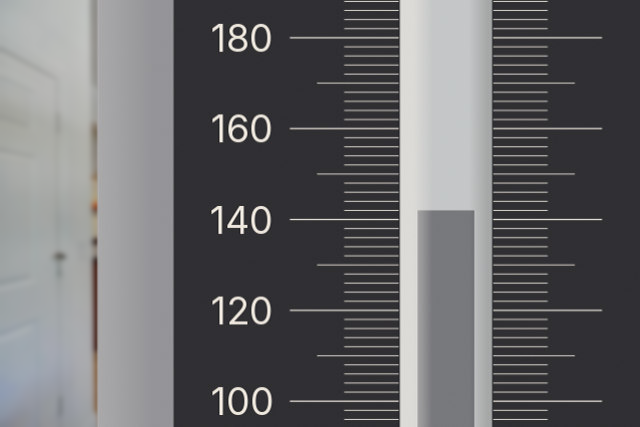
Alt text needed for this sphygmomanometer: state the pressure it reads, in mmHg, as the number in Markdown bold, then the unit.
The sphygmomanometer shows **142** mmHg
